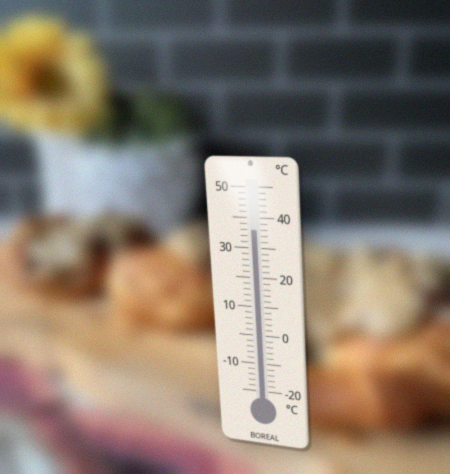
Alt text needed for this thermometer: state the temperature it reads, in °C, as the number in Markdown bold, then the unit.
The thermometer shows **36** °C
